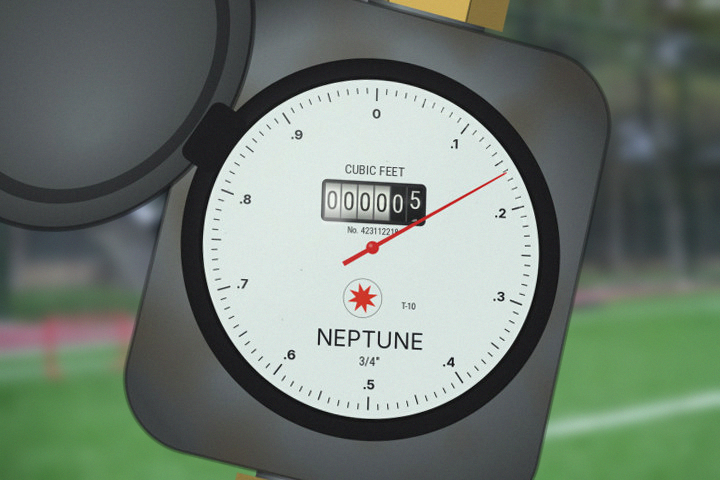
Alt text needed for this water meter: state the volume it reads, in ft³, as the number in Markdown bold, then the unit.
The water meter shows **5.16** ft³
